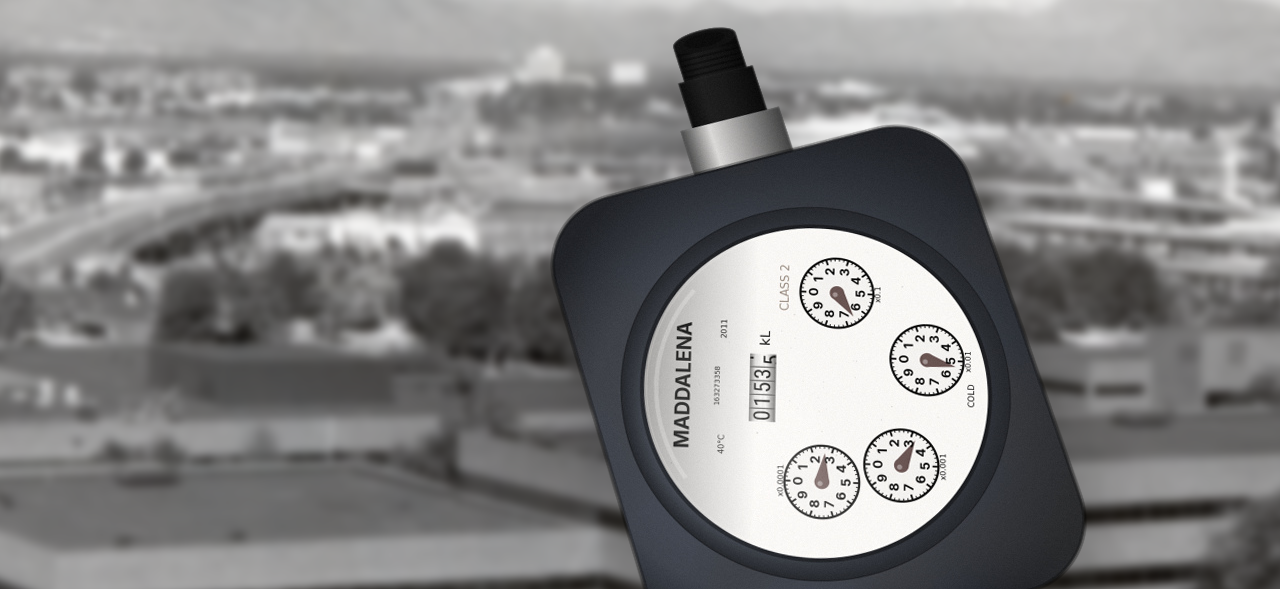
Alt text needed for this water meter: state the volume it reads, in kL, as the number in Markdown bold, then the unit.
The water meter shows **1534.6532** kL
